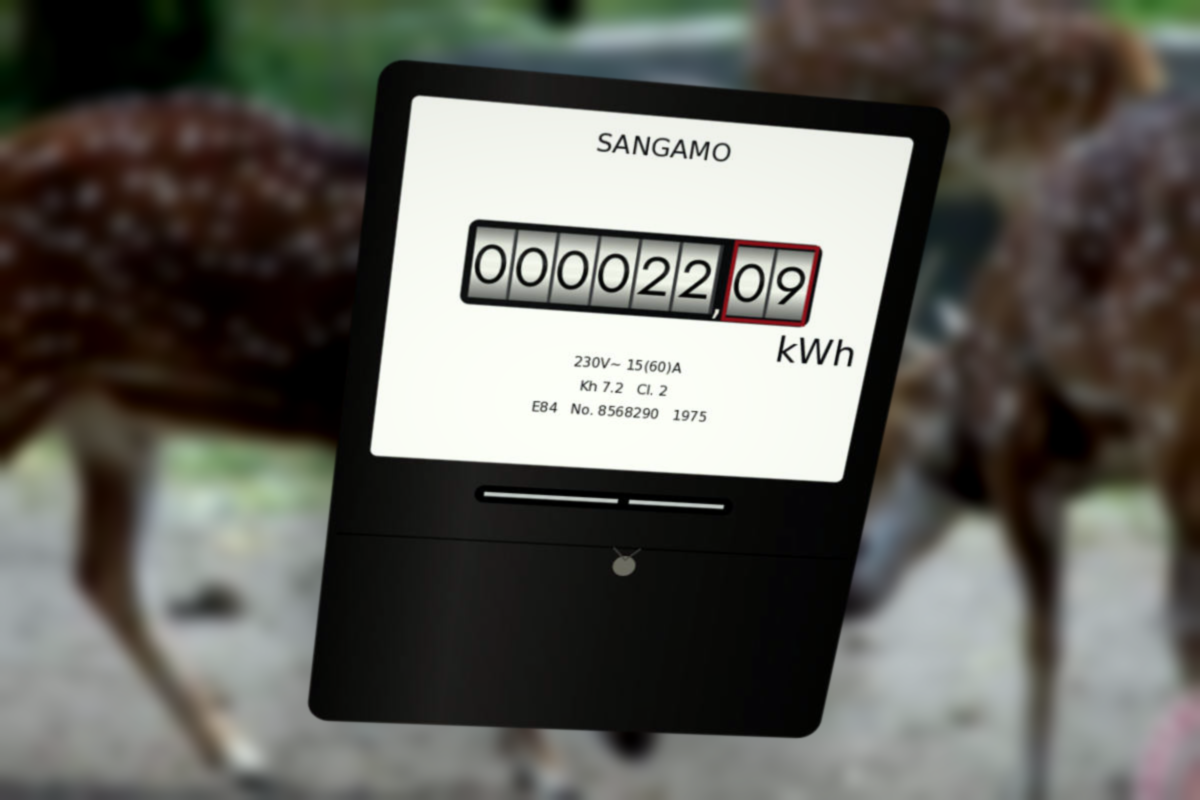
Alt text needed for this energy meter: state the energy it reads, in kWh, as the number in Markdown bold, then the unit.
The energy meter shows **22.09** kWh
